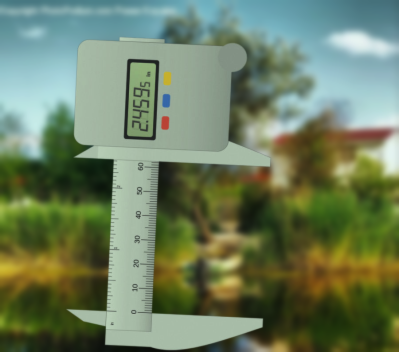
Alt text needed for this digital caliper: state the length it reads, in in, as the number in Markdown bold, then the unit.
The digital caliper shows **2.4595** in
